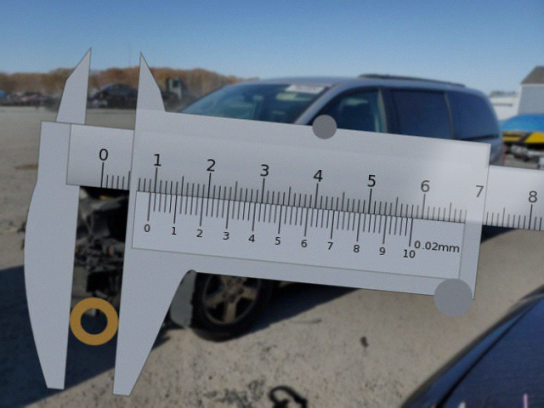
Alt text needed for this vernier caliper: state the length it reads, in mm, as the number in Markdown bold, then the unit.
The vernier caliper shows **9.2** mm
